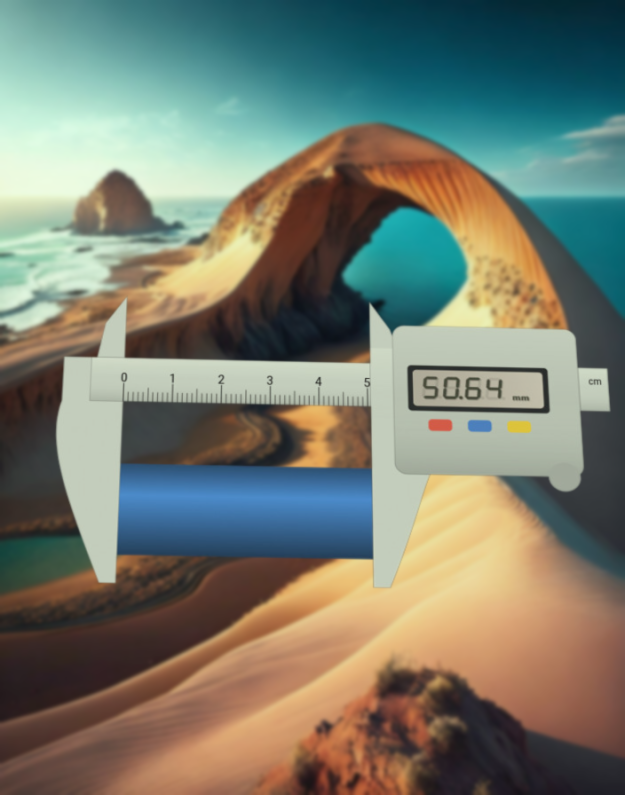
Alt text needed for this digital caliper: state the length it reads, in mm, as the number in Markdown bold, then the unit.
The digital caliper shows **50.64** mm
